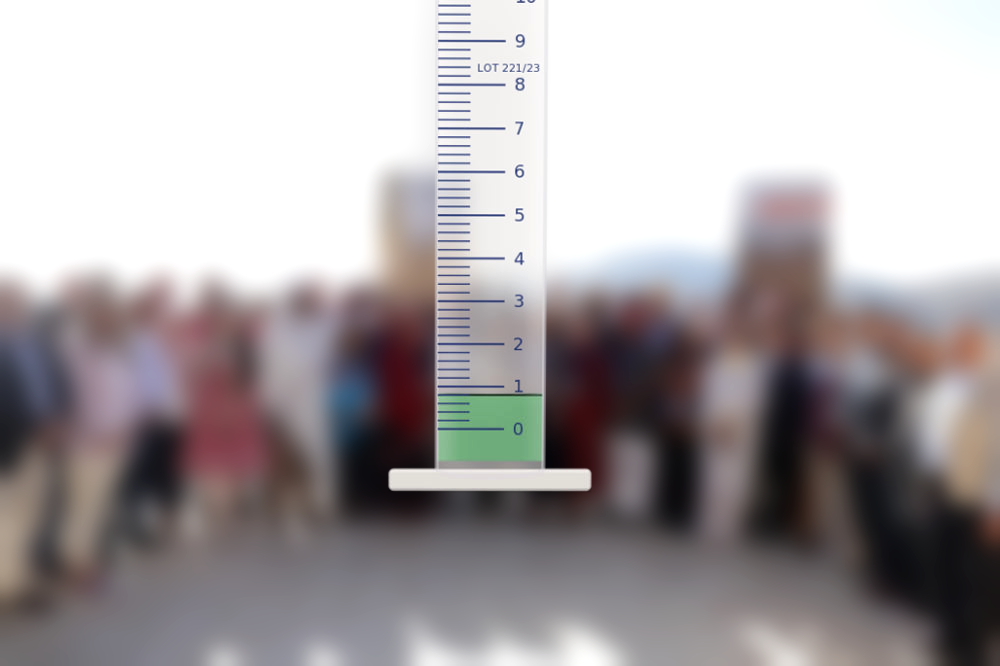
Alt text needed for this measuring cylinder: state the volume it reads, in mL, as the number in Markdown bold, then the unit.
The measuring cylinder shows **0.8** mL
